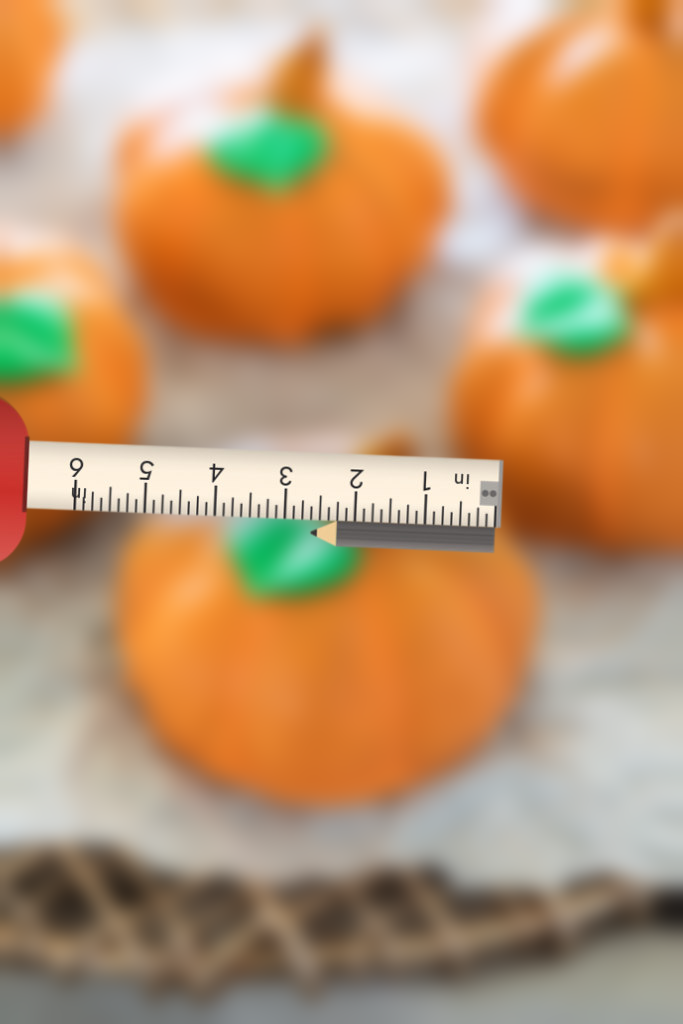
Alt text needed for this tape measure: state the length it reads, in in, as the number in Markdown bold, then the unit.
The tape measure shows **2.625** in
